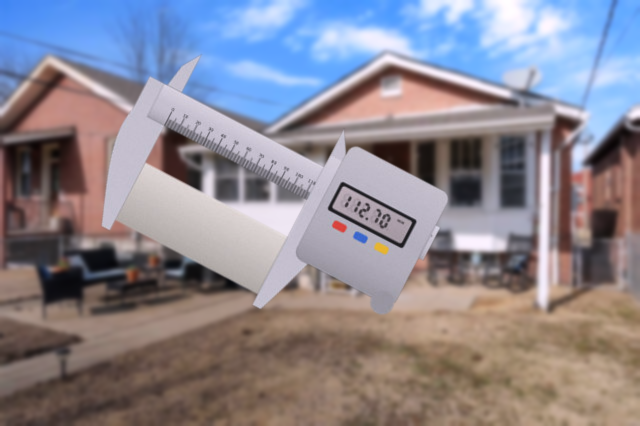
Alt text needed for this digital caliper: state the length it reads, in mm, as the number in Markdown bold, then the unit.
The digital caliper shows **112.70** mm
